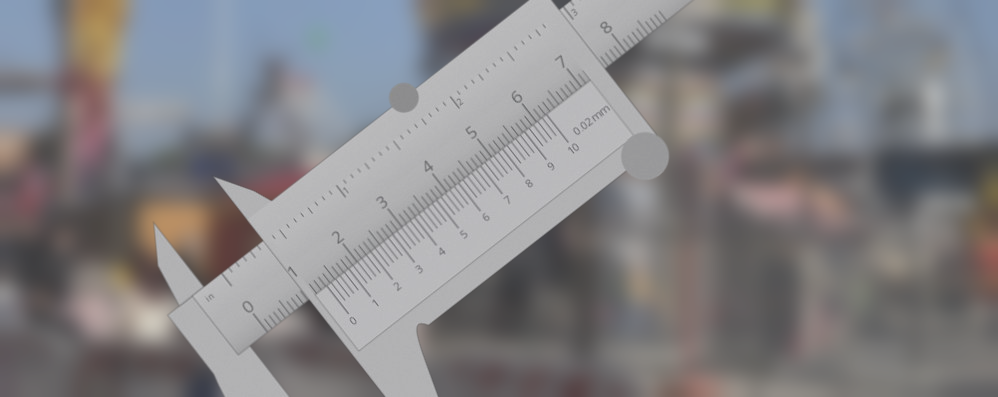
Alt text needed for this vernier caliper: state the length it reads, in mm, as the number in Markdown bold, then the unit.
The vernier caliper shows **13.2** mm
